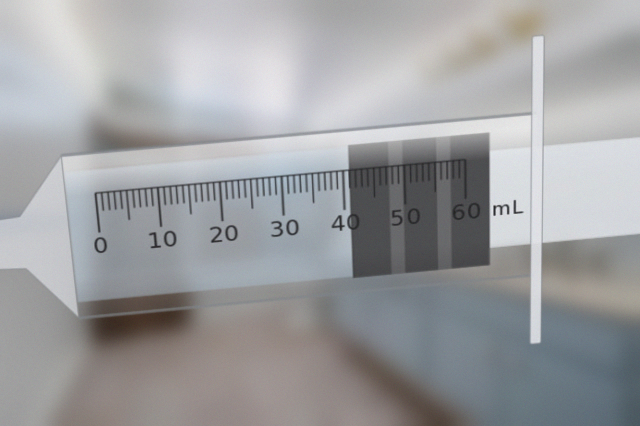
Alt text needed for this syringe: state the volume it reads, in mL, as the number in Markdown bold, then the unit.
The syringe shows **41** mL
